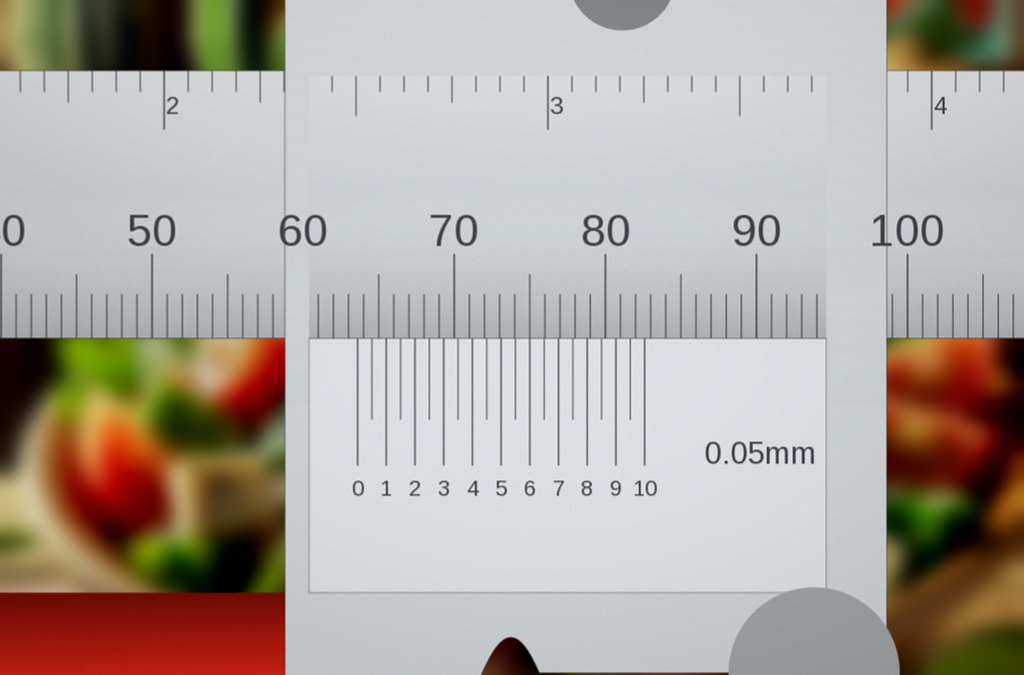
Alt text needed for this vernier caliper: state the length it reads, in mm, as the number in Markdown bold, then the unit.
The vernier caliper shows **63.6** mm
